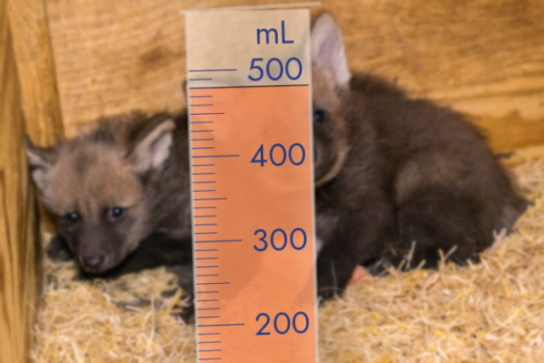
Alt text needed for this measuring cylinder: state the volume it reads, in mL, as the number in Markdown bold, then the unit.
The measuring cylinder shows **480** mL
